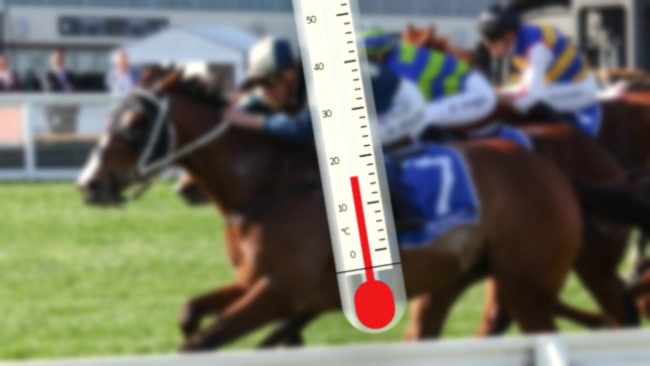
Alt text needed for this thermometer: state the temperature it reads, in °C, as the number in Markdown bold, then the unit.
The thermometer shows **16** °C
